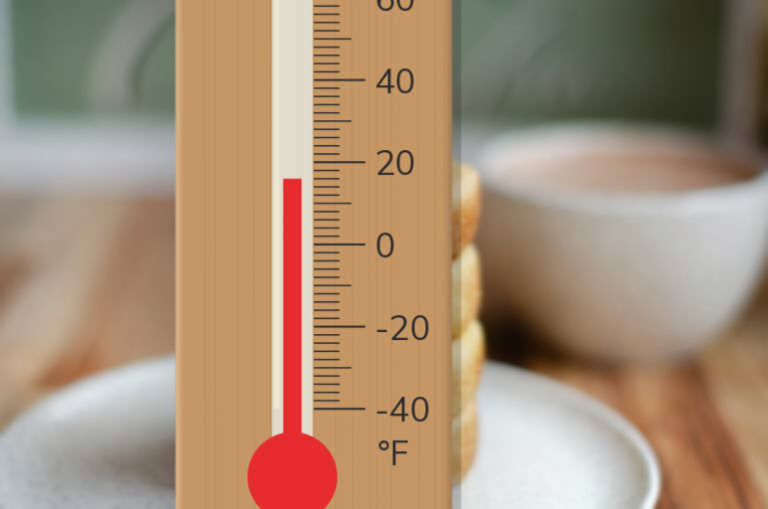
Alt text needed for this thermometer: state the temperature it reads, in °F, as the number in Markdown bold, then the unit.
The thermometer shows **16** °F
